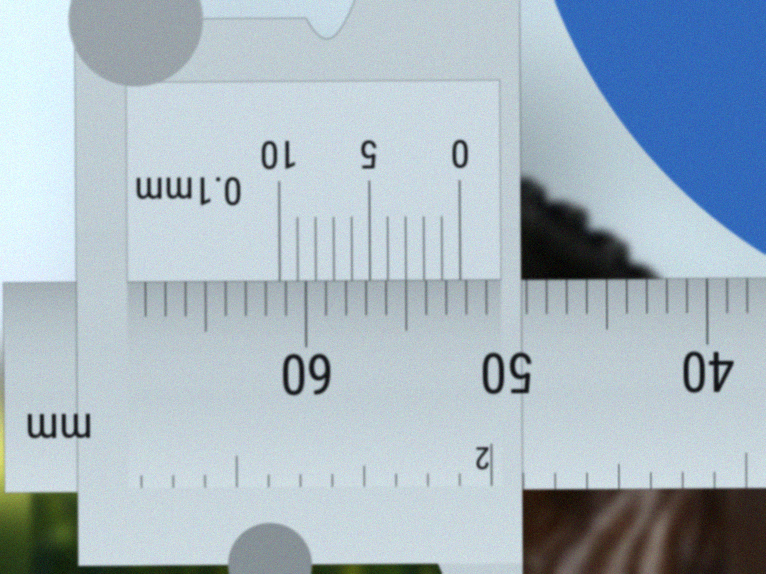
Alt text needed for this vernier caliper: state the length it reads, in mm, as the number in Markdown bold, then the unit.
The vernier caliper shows **52.3** mm
